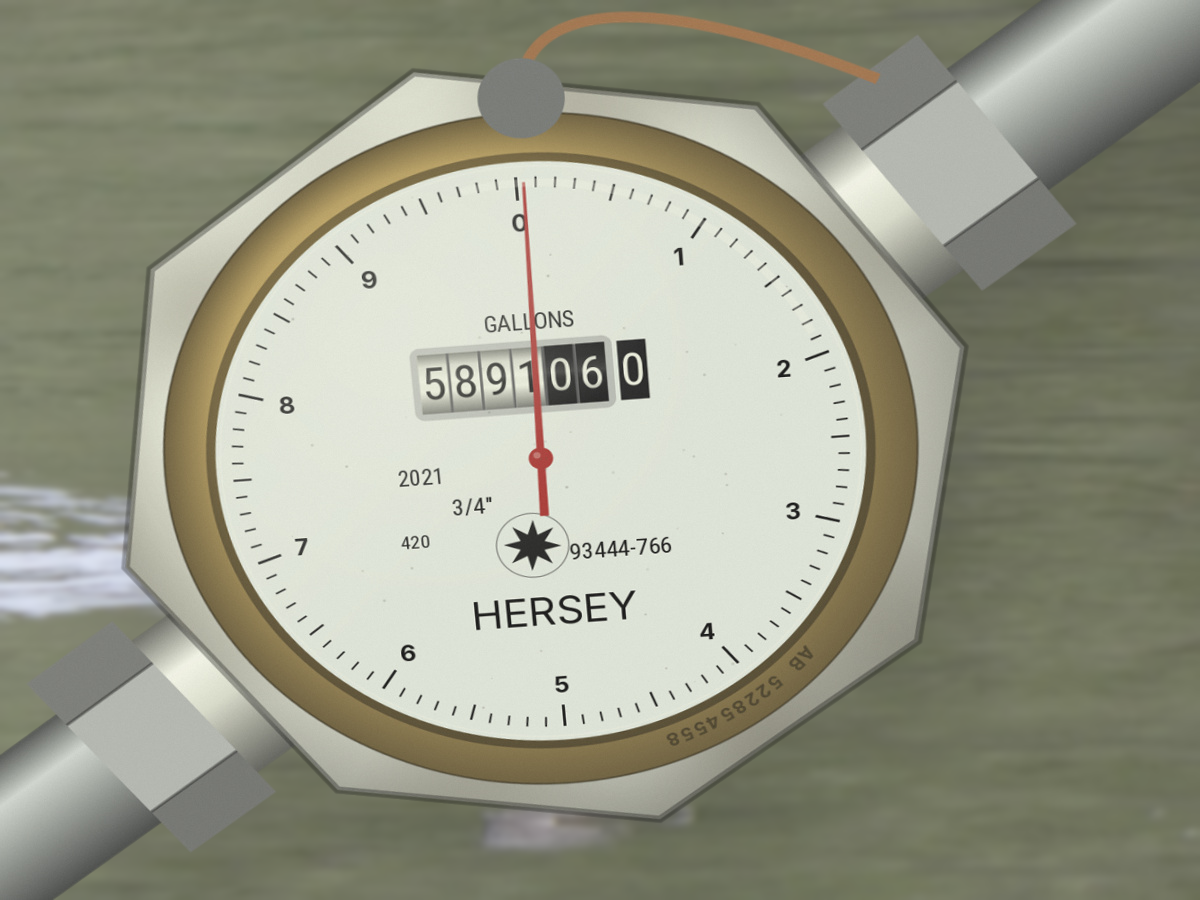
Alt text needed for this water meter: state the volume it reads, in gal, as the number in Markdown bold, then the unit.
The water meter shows **5891060.0** gal
